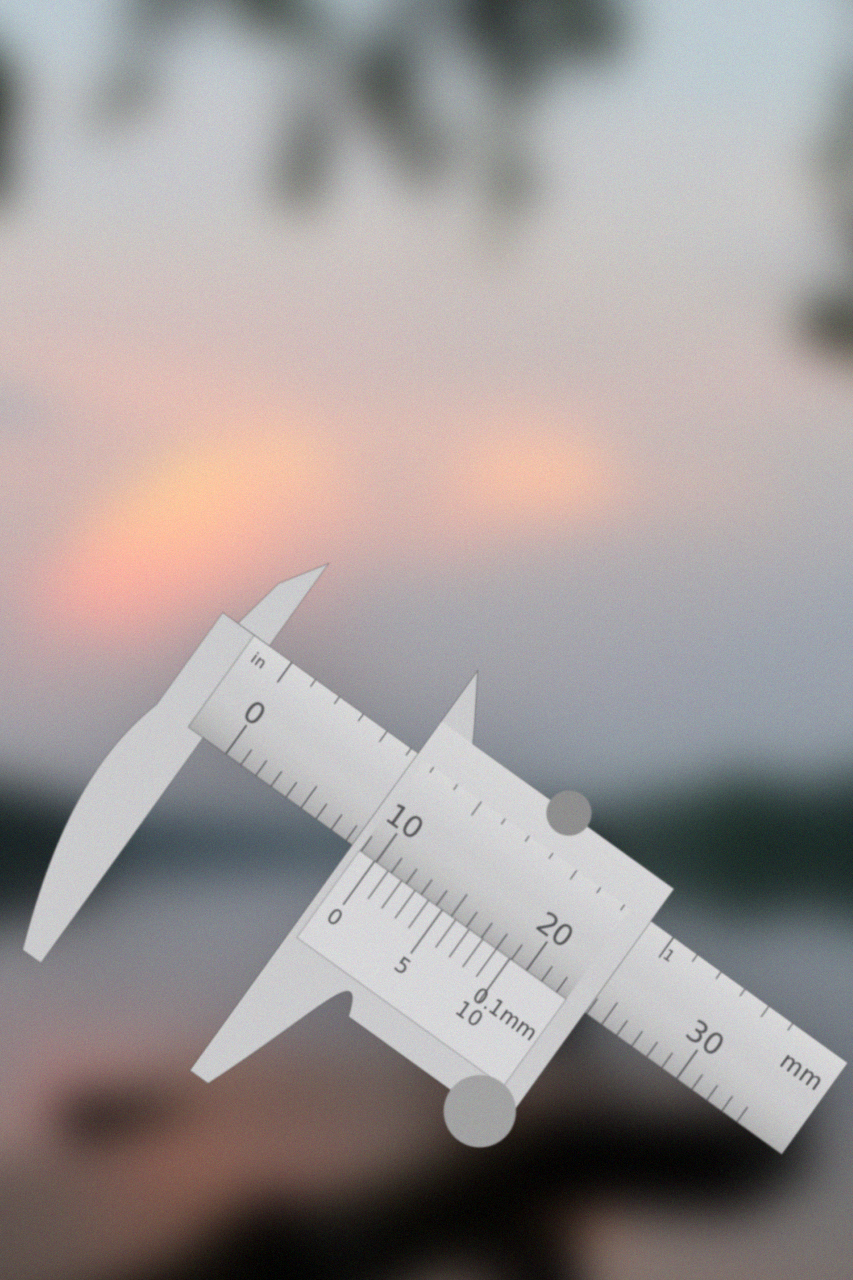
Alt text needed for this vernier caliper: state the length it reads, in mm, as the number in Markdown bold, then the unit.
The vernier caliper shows **9.9** mm
